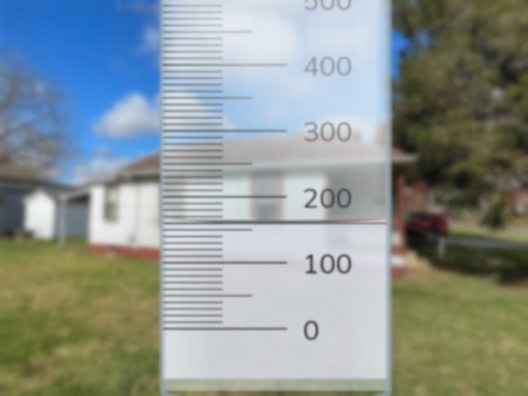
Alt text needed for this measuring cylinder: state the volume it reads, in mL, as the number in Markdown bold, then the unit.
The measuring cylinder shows **160** mL
